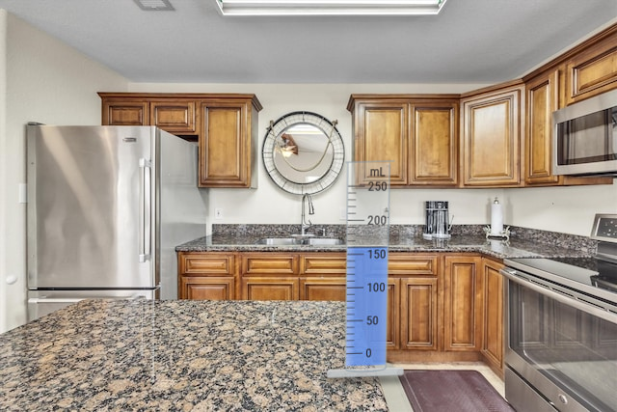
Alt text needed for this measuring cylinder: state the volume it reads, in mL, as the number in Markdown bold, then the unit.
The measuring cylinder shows **160** mL
